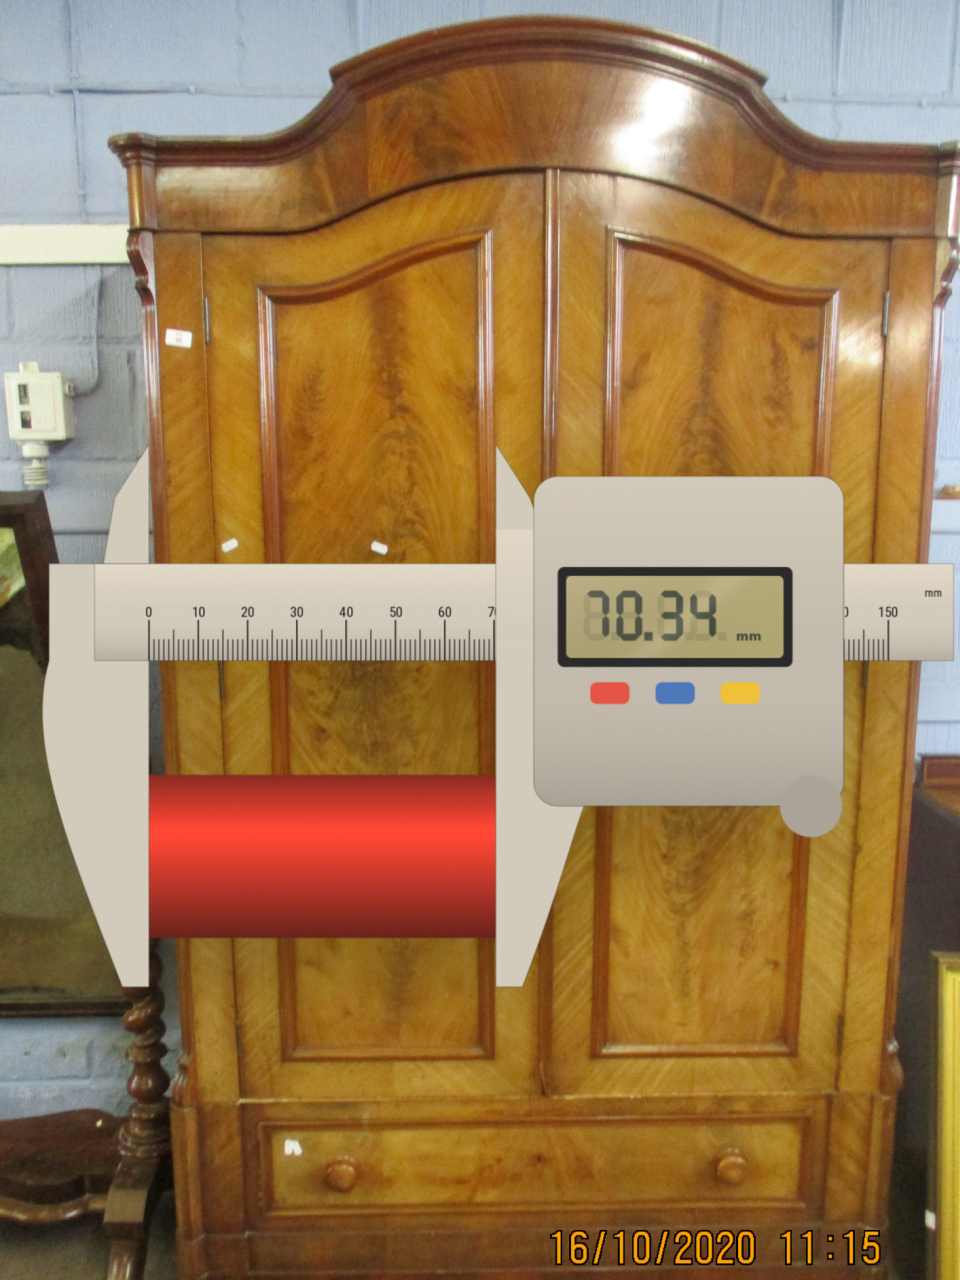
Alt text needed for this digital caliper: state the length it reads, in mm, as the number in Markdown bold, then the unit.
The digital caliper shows **70.34** mm
